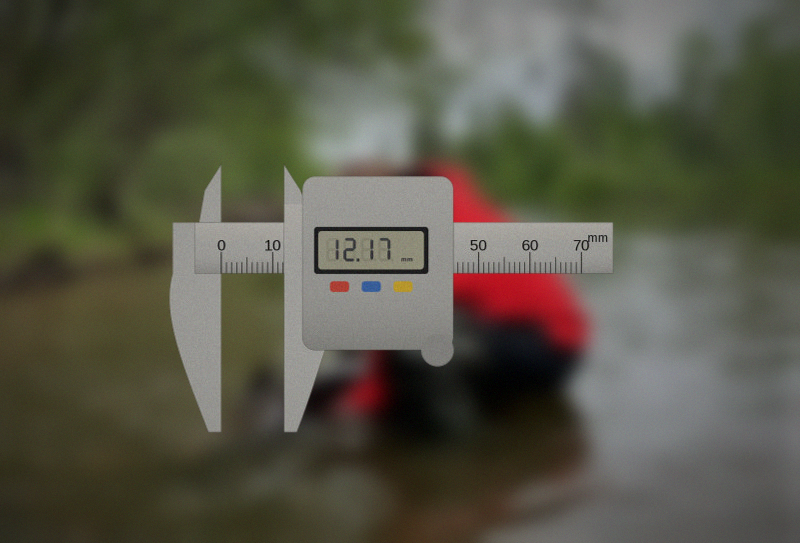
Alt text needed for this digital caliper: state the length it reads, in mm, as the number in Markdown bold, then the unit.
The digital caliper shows **12.17** mm
